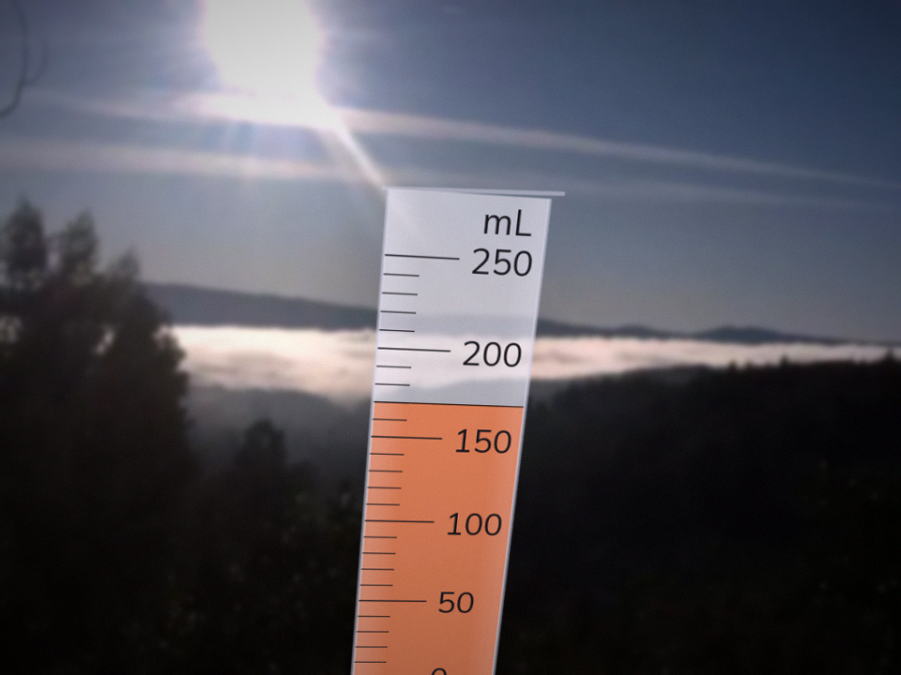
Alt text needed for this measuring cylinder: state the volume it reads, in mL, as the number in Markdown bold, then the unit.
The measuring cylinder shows **170** mL
